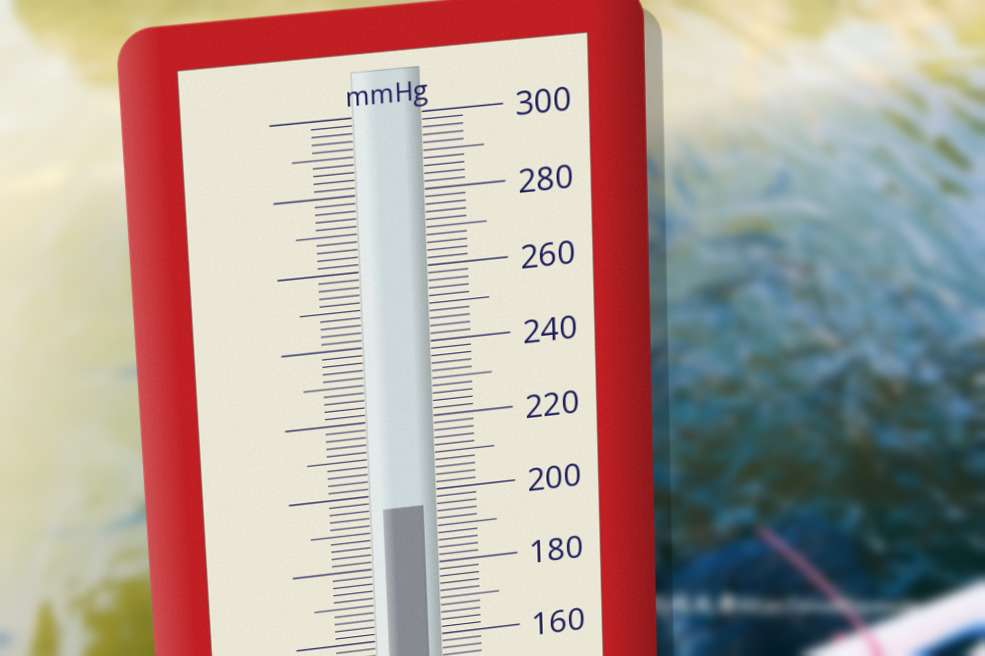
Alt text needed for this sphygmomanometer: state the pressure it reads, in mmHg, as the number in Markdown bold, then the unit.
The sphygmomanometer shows **196** mmHg
